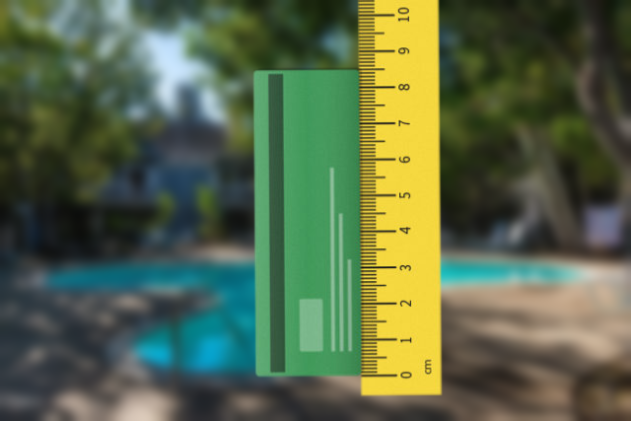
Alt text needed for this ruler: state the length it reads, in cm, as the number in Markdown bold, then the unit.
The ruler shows **8.5** cm
